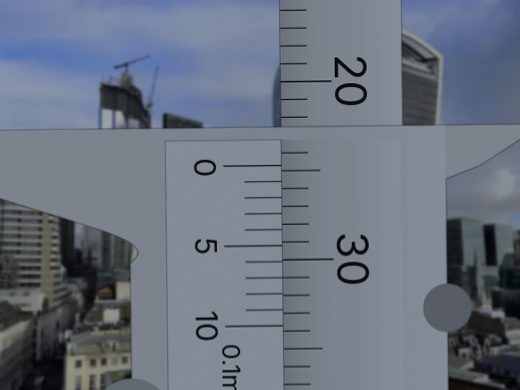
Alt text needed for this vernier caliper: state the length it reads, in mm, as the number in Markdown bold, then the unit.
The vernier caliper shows **24.7** mm
